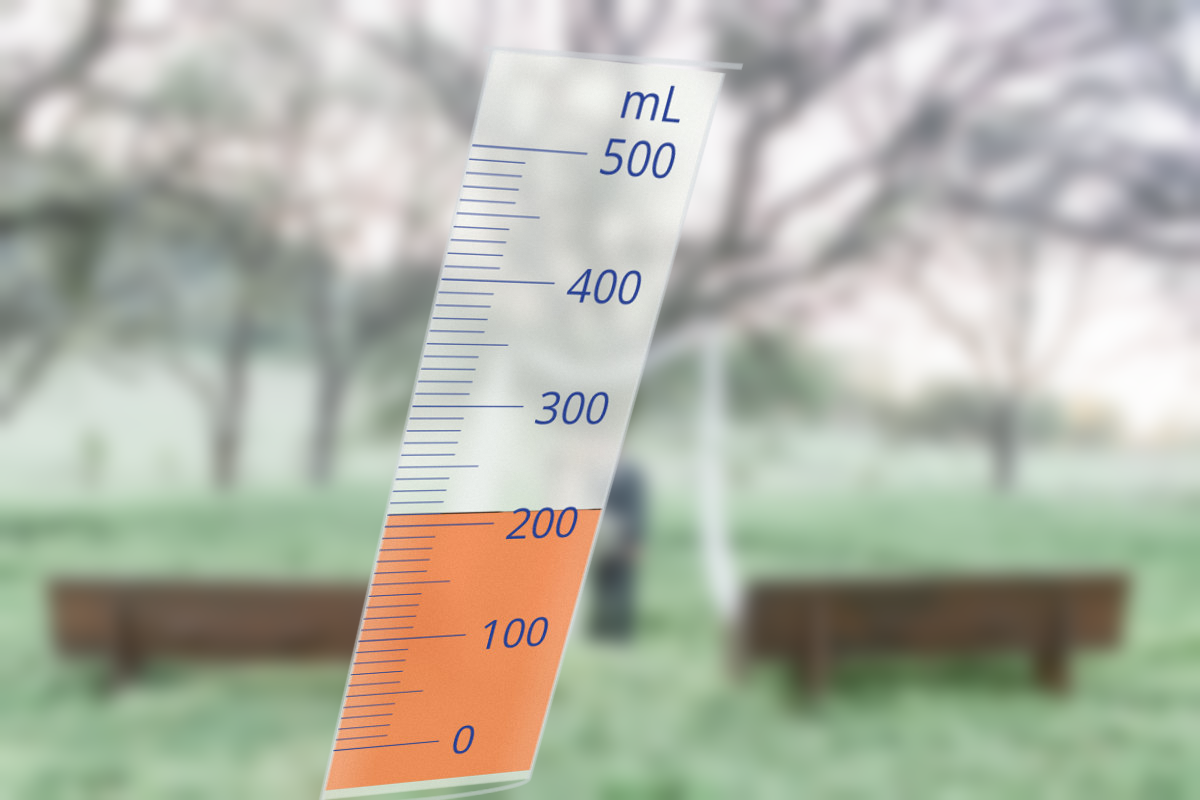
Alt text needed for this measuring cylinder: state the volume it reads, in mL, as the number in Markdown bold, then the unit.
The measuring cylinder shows **210** mL
